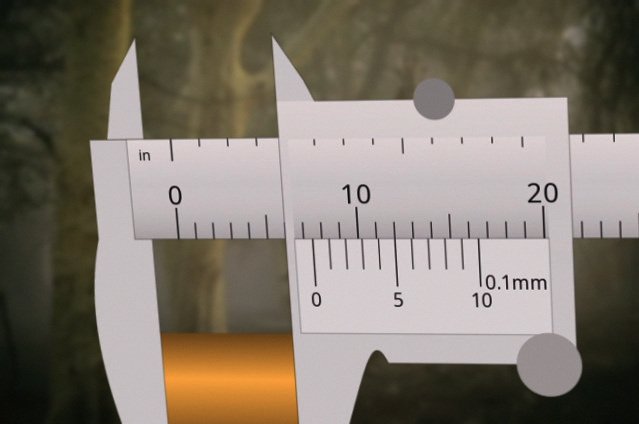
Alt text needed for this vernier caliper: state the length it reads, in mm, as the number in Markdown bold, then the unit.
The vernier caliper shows **7.5** mm
